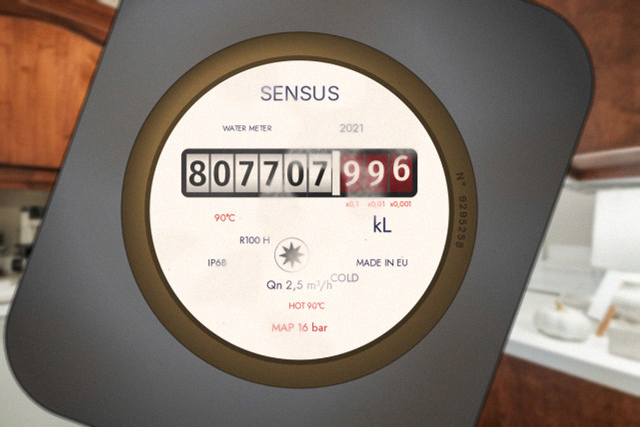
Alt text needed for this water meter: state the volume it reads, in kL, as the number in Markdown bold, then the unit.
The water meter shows **807707.996** kL
